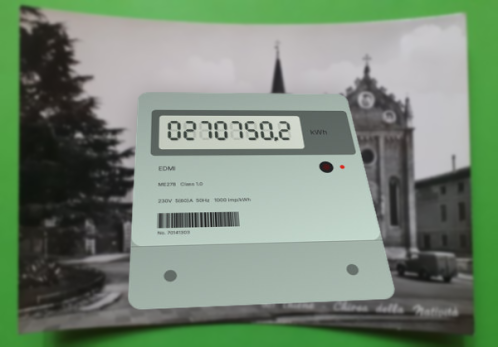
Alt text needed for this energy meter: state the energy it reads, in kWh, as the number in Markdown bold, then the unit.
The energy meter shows **270750.2** kWh
